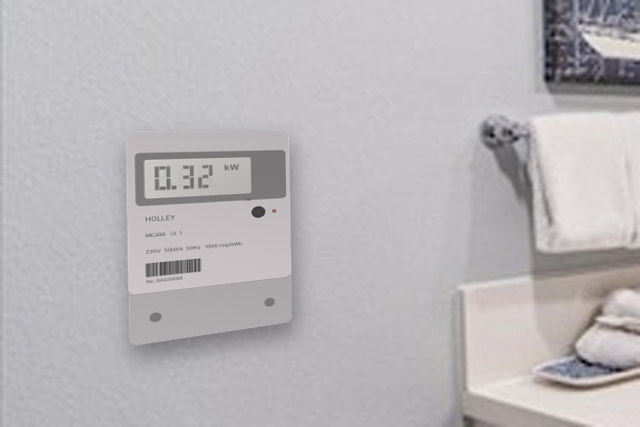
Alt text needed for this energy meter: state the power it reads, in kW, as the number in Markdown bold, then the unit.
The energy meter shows **0.32** kW
